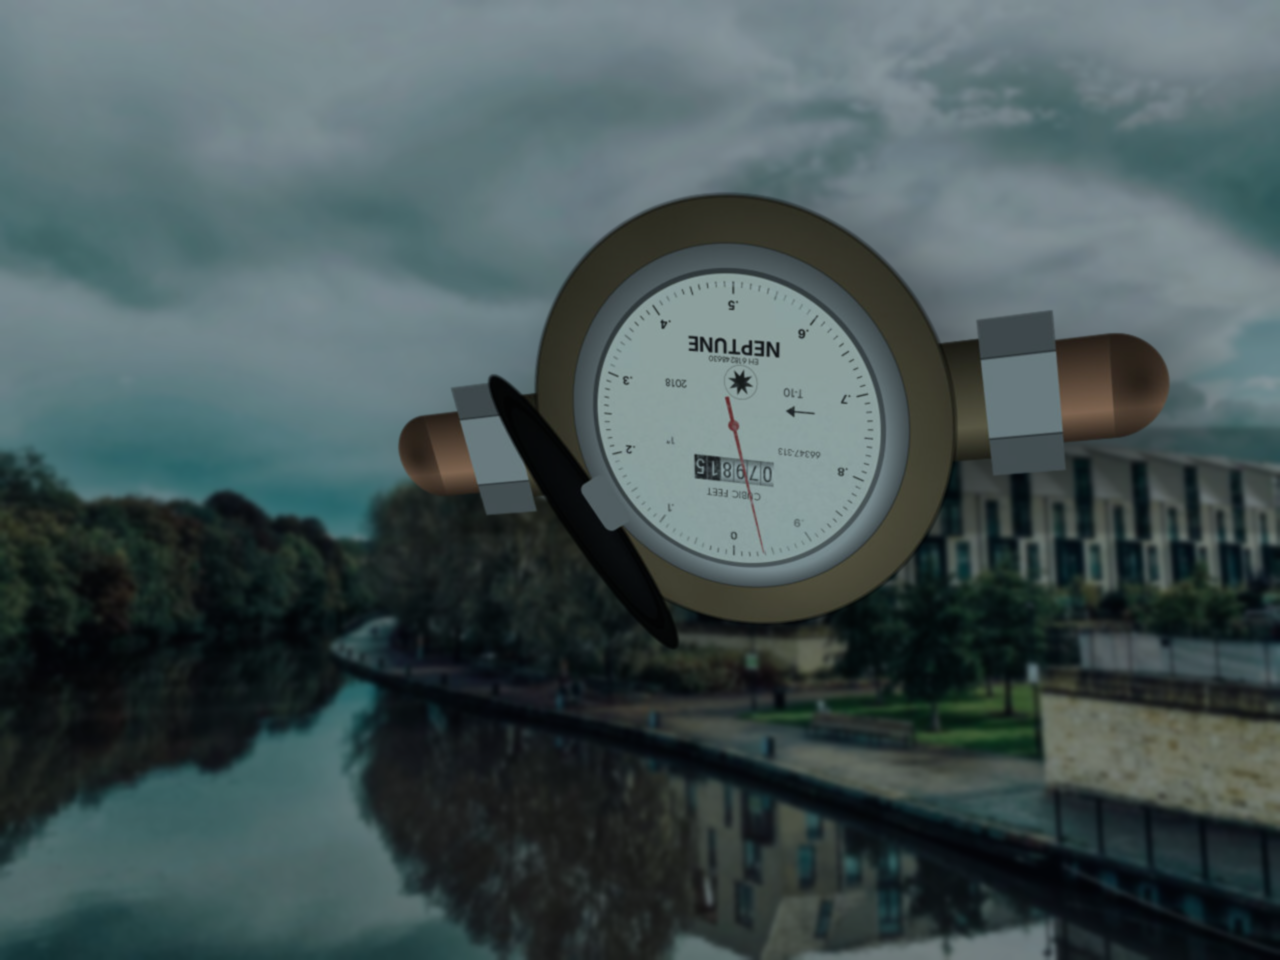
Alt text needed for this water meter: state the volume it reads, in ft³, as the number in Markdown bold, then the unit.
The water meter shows **79814.96** ft³
